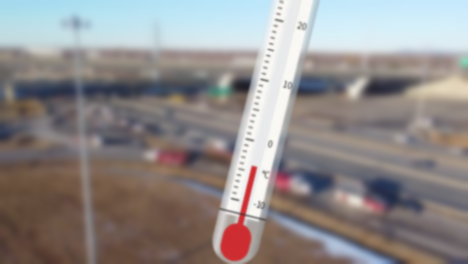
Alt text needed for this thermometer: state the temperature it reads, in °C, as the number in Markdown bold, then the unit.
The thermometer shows **-4** °C
